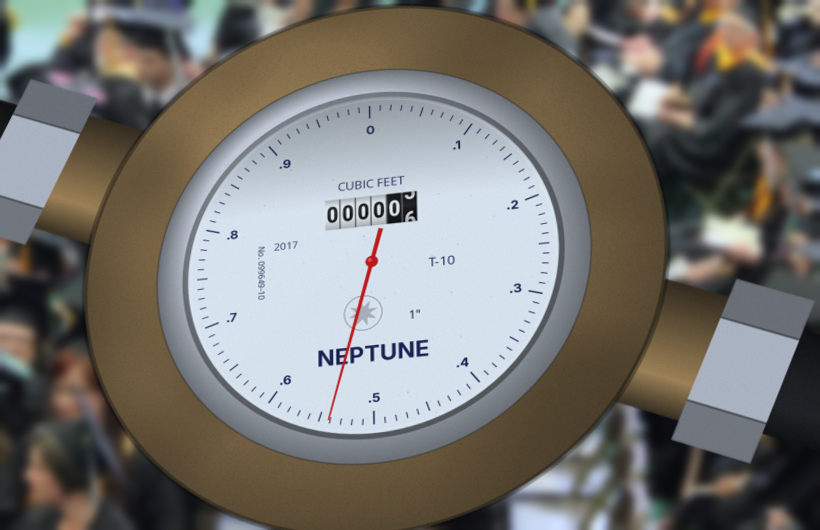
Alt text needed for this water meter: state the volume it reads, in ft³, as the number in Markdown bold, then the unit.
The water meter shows **5.54** ft³
